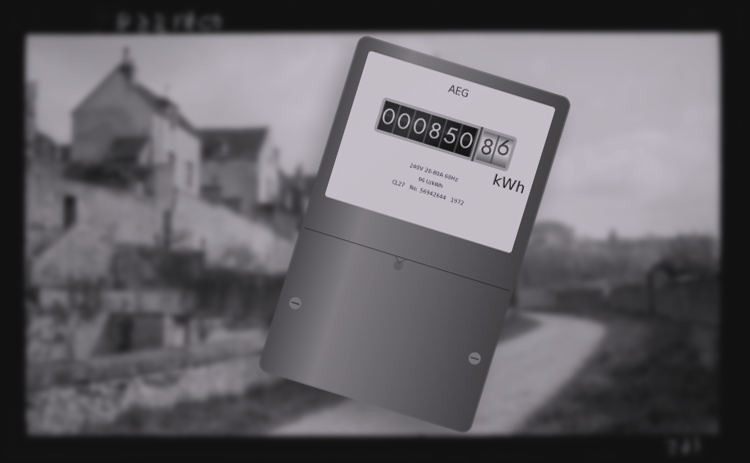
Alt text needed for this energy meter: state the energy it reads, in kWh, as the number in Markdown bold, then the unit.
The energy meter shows **850.86** kWh
